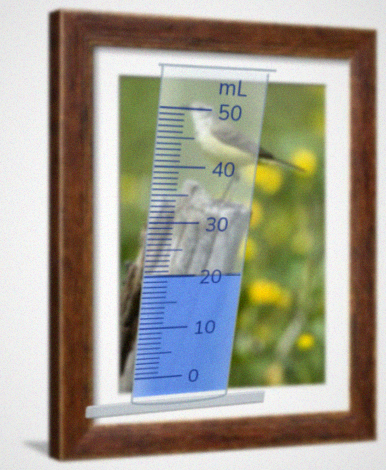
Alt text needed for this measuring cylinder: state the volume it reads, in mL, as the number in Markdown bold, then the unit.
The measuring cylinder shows **20** mL
